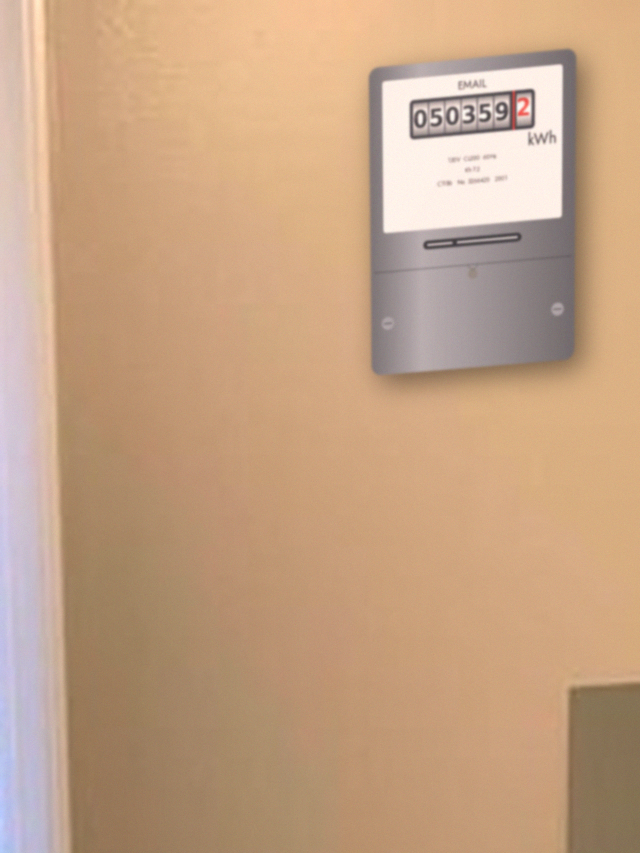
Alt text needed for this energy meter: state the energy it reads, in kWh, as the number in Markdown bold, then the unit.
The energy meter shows **50359.2** kWh
